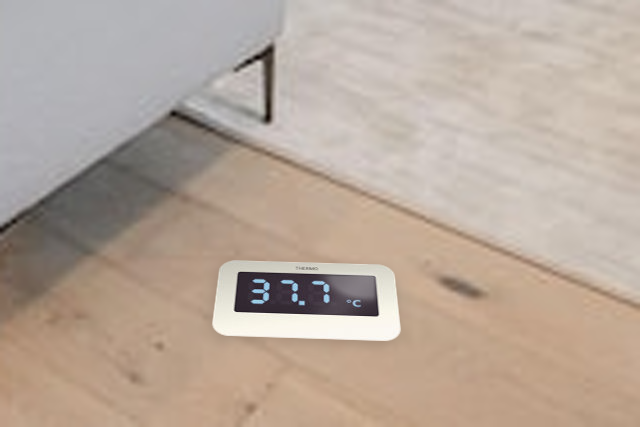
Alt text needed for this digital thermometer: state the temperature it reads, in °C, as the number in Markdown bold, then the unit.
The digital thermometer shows **37.7** °C
